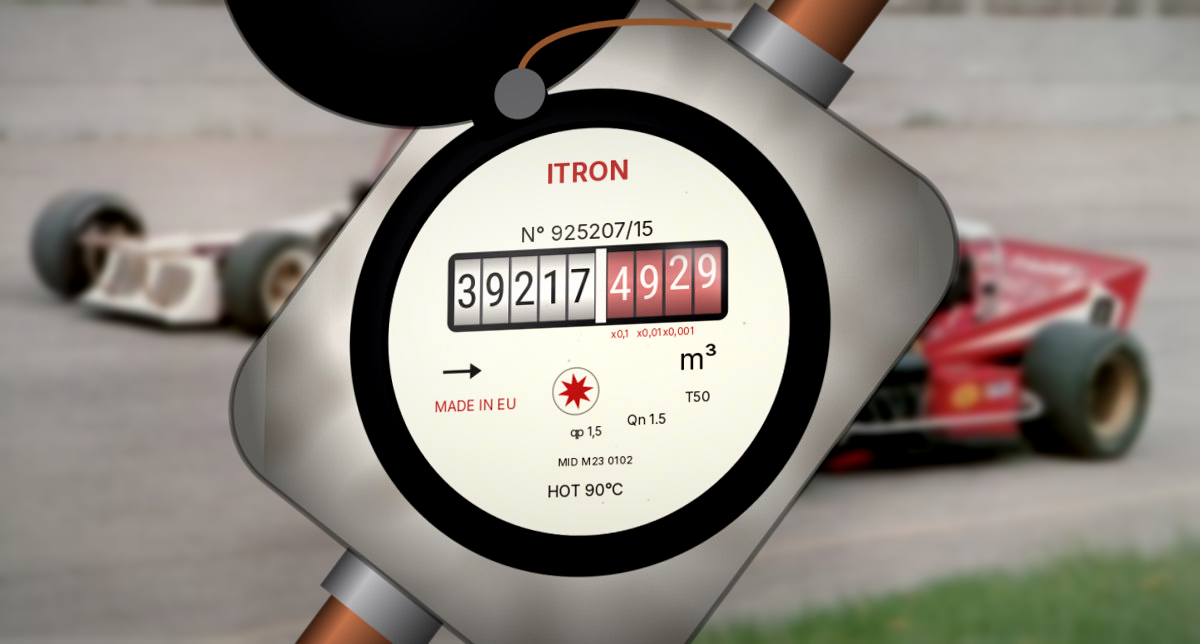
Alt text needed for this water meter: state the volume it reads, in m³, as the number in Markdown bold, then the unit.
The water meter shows **39217.4929** m³
